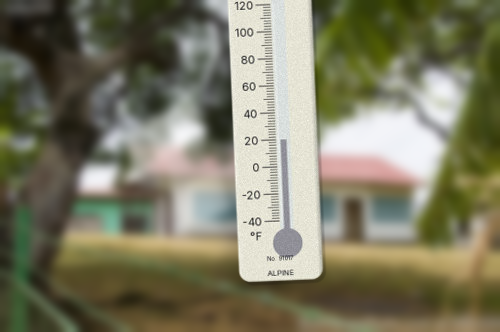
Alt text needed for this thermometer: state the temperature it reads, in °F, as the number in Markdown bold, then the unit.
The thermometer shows **20** °F
